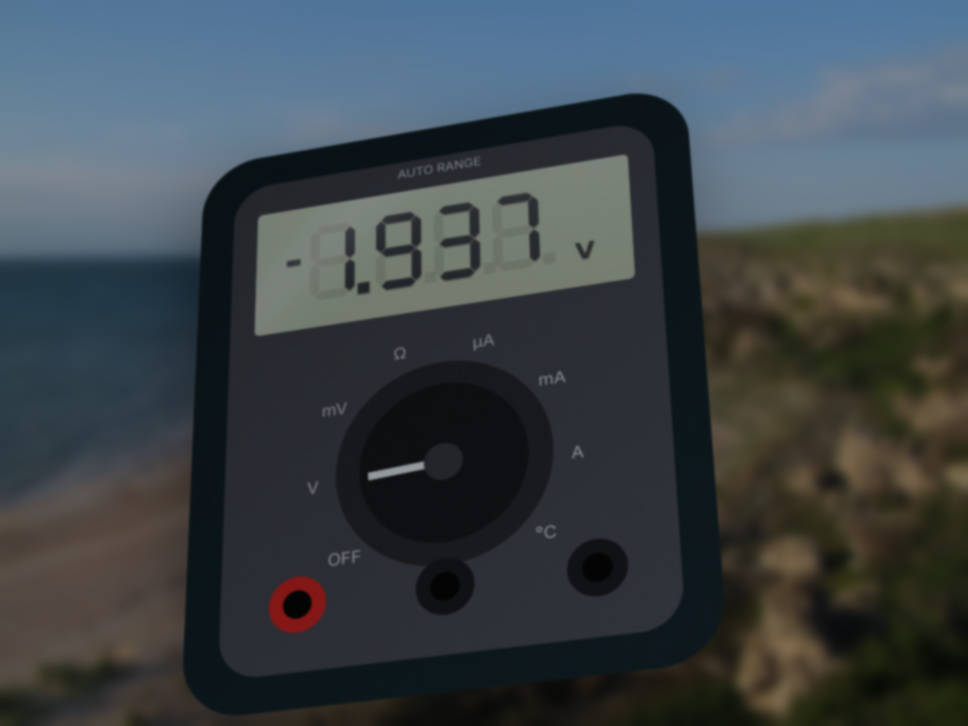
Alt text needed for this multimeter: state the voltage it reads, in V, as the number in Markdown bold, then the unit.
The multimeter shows **-1.937** V
